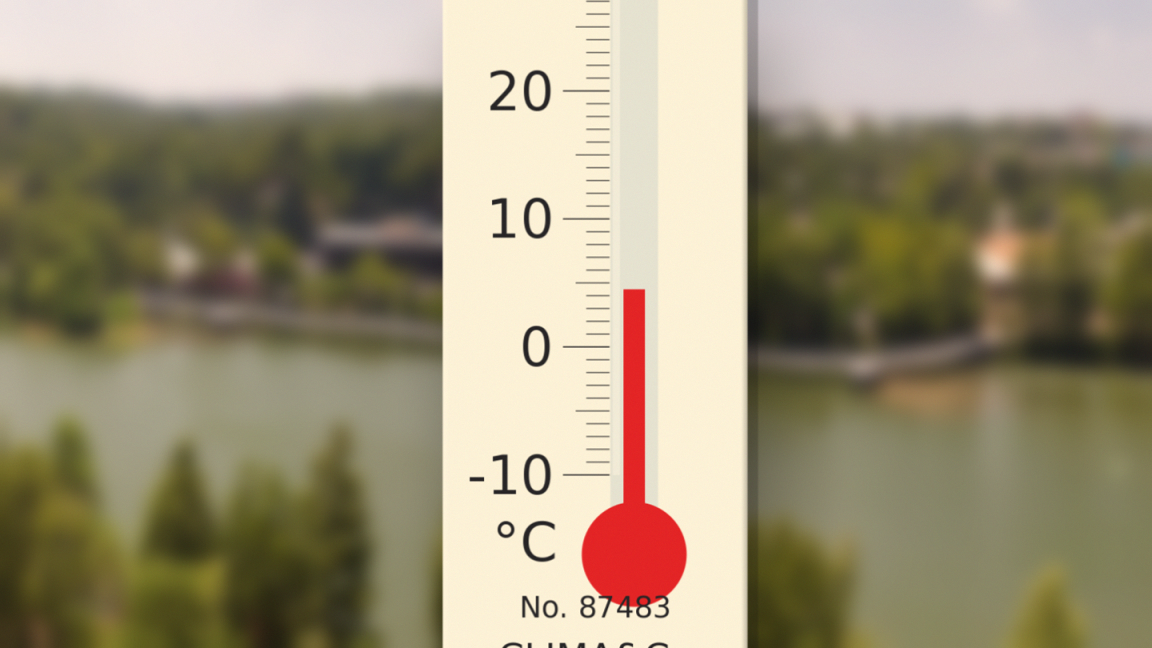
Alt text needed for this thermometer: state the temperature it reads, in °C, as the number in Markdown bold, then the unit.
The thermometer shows **4.5** °C
